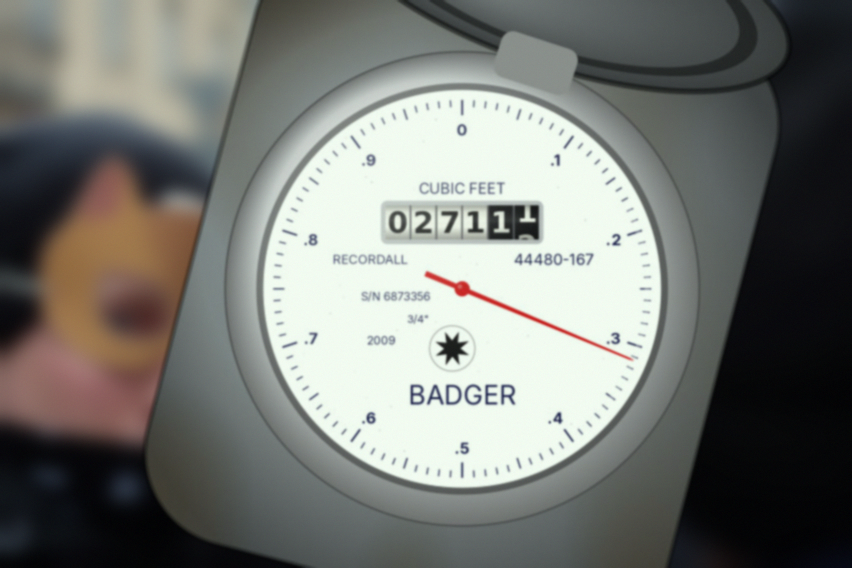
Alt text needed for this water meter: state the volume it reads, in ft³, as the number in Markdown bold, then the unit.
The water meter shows **27111.31** ft³
